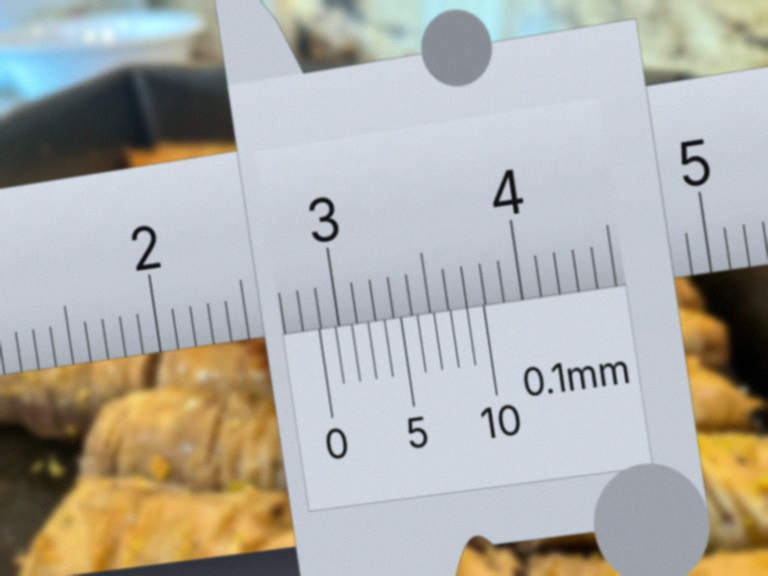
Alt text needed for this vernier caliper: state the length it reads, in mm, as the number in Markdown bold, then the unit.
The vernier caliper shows **28.9** mm
